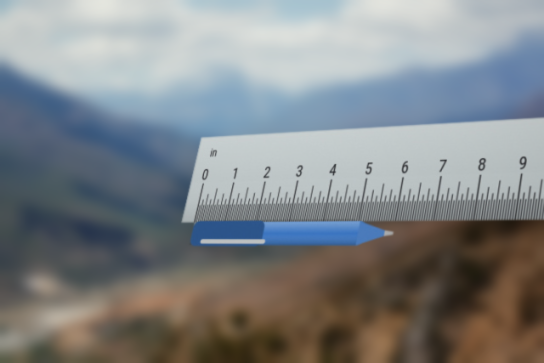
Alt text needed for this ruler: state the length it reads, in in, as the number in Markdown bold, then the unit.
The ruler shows **6** in
